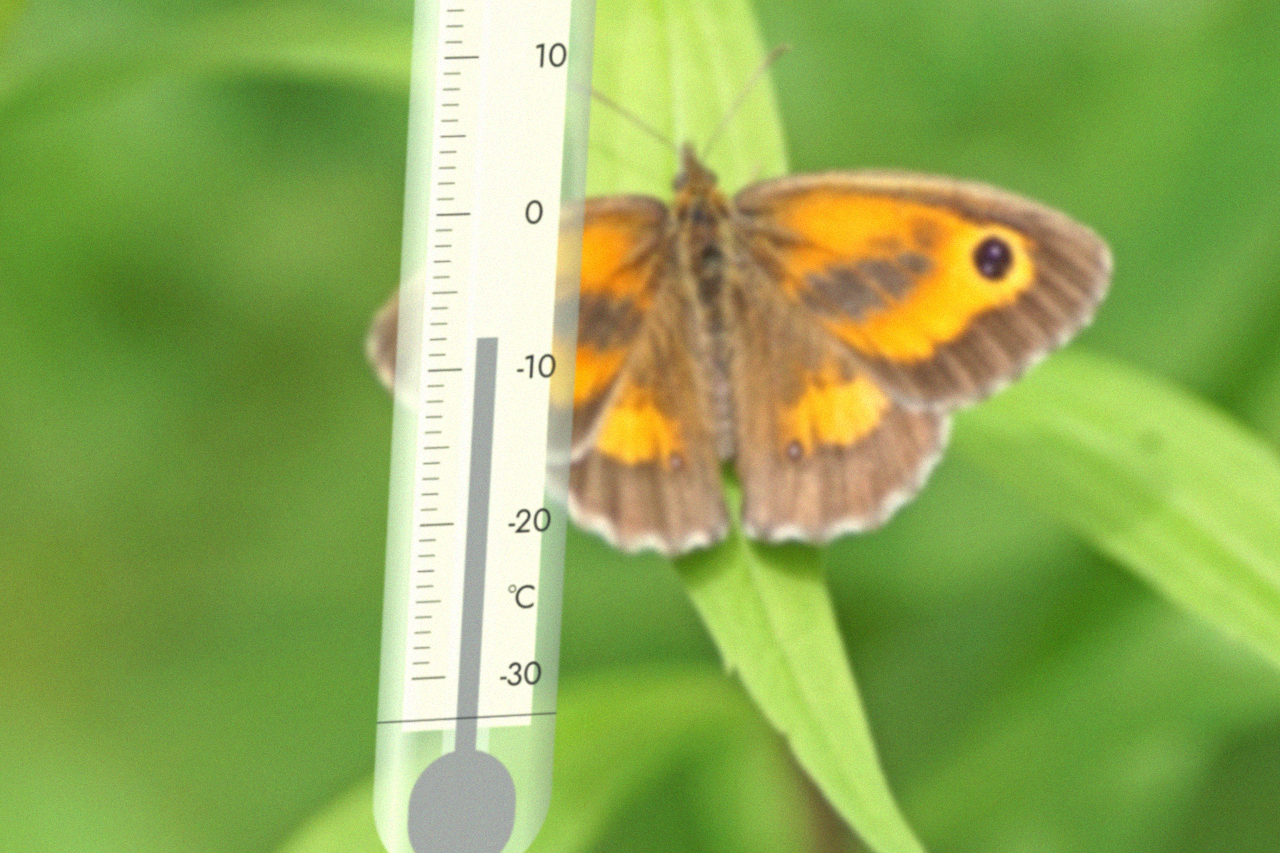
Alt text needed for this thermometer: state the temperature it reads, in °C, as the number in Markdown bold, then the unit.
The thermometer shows **-8** °C
